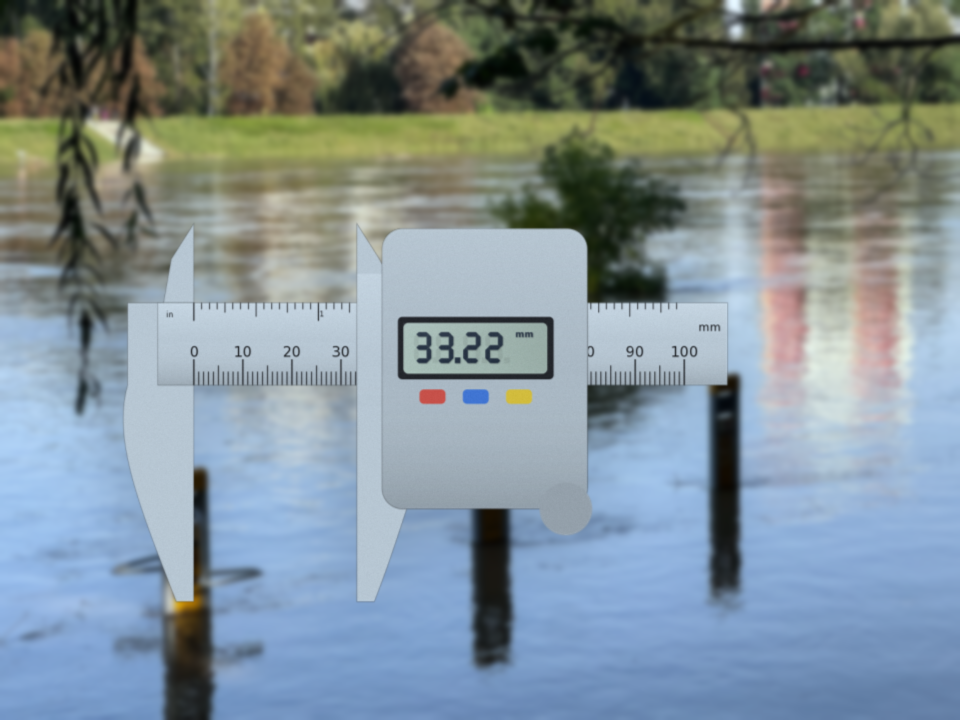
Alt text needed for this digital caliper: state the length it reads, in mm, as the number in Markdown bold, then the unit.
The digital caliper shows **33.22** mm
